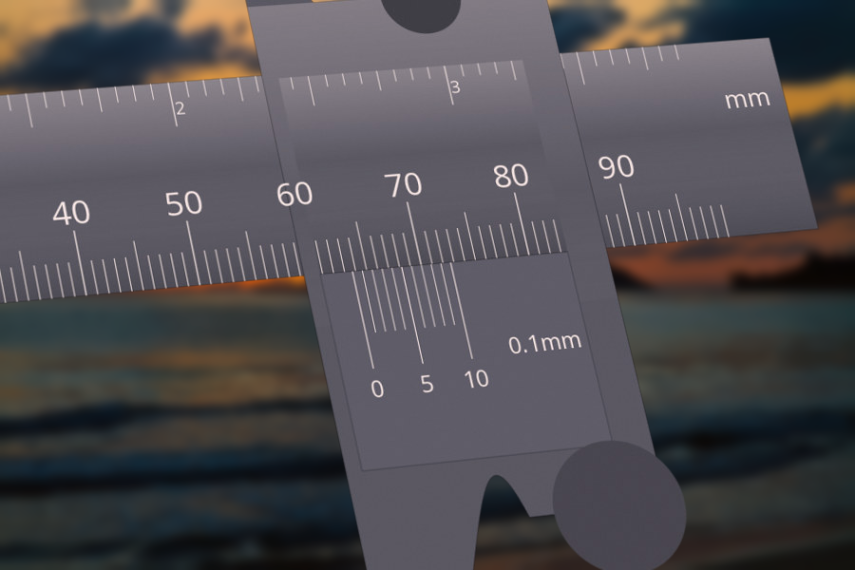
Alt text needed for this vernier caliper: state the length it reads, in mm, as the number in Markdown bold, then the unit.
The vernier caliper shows **63.7** mm
